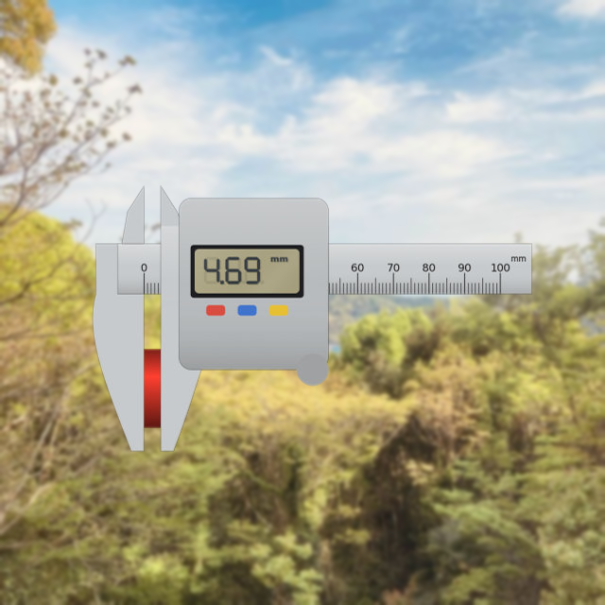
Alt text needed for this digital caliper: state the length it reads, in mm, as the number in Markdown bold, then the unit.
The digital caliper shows **4.69** mm
